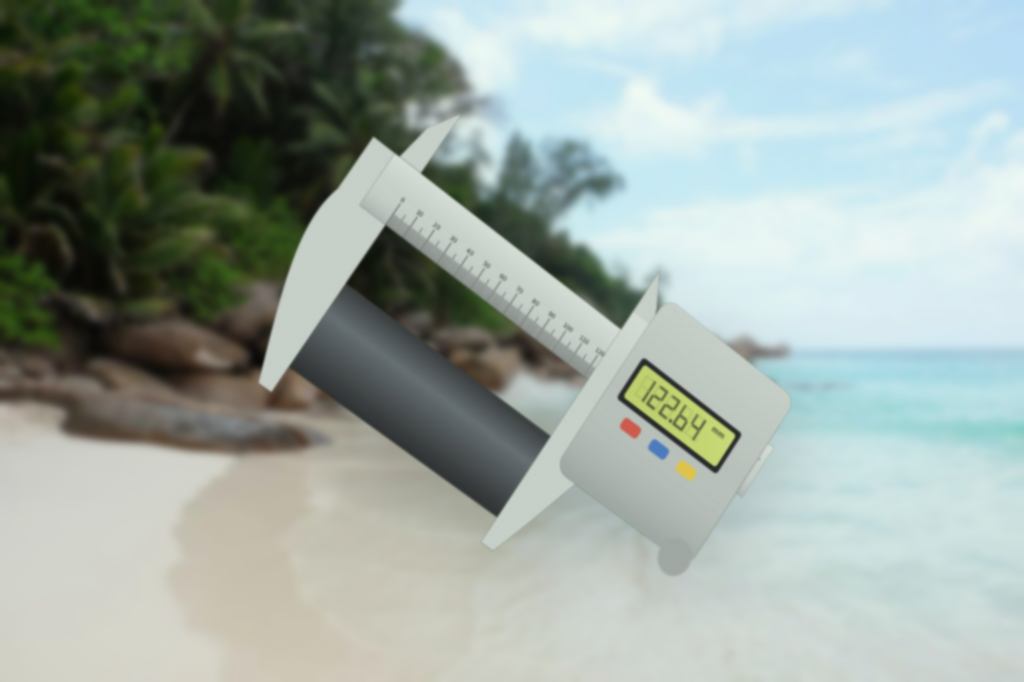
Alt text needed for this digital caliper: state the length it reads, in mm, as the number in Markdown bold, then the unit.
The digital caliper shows **122.64** mm
